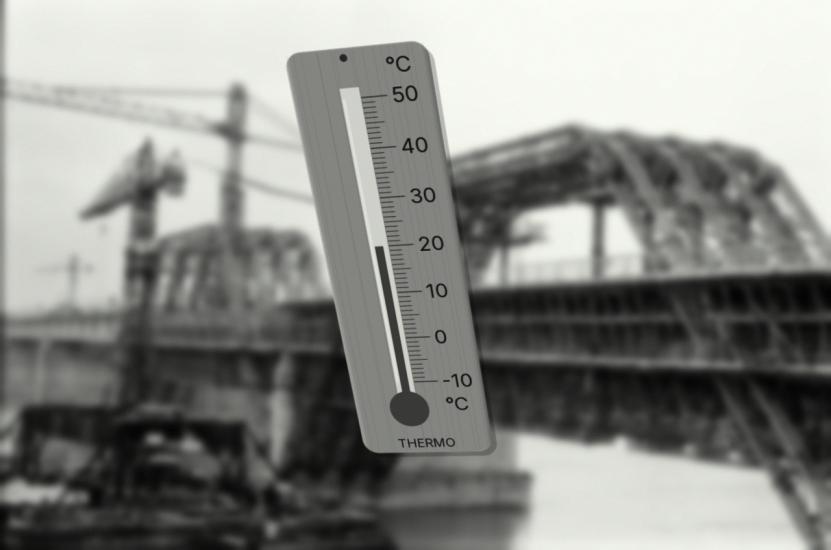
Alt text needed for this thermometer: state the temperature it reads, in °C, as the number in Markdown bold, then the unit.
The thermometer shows **20** °C
